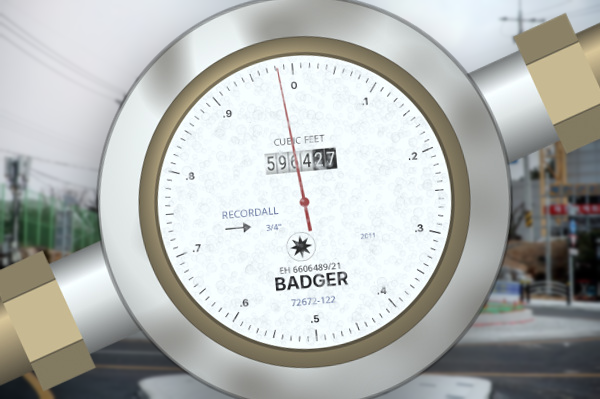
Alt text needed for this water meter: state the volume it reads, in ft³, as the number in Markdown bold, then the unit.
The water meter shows **596426.98** ft³
